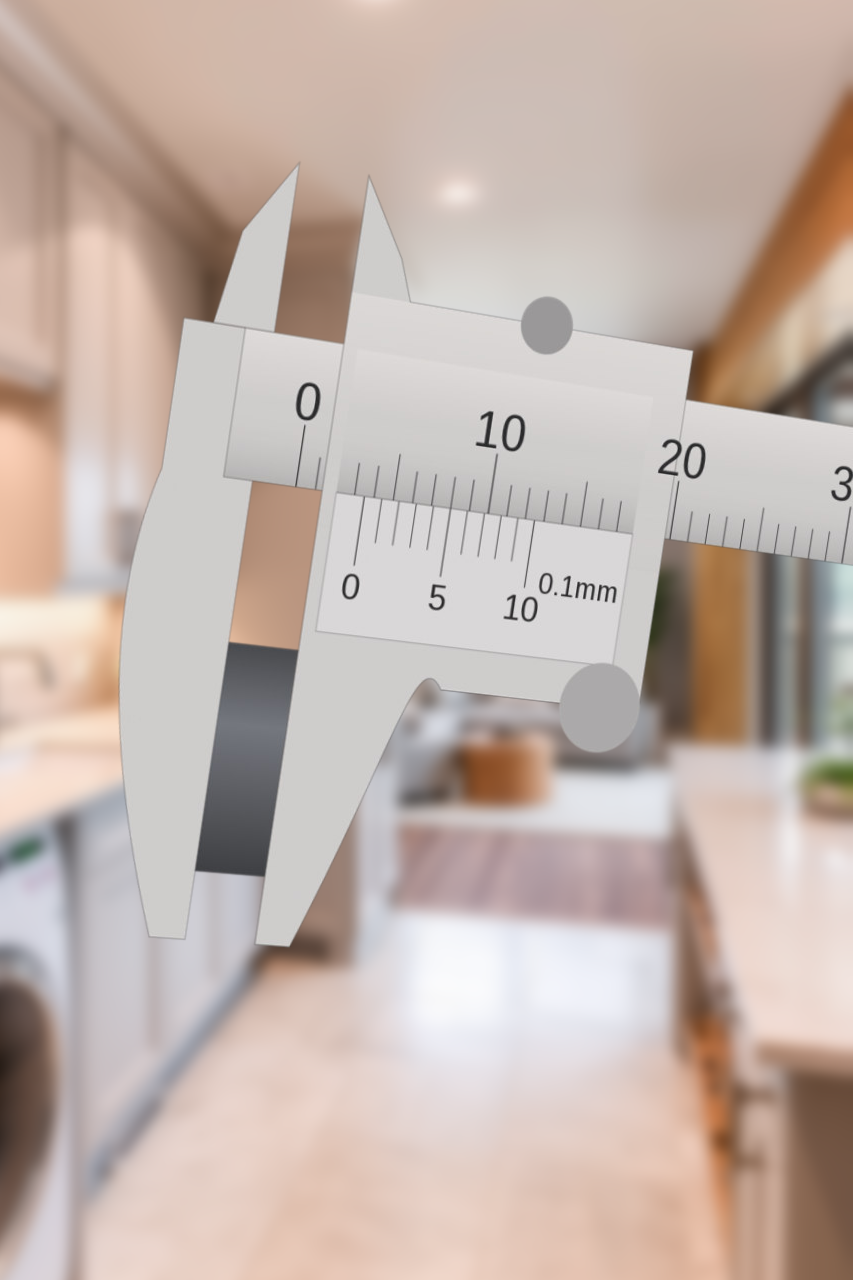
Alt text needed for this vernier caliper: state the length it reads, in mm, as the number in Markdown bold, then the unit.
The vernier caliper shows **3.5** mm
